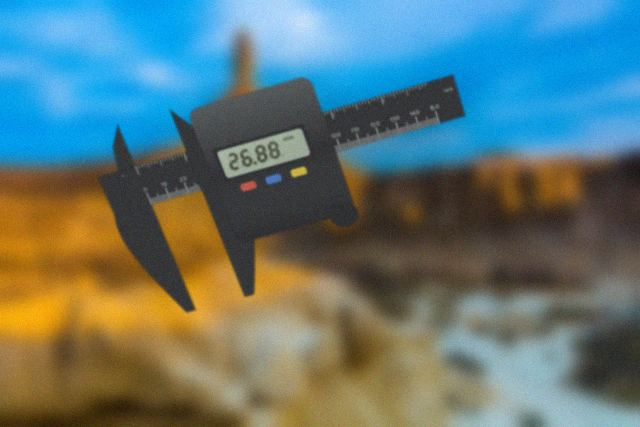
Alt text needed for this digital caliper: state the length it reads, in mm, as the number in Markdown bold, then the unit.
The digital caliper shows **26.88** mm
